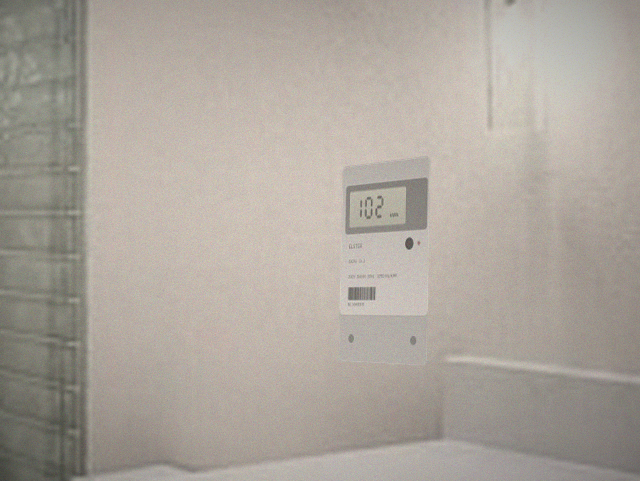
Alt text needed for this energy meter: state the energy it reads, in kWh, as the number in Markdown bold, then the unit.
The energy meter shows **102** kWh
